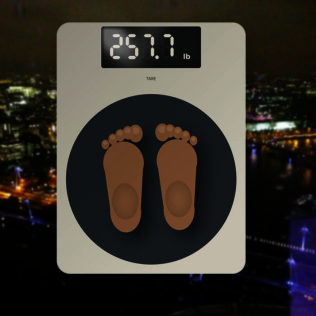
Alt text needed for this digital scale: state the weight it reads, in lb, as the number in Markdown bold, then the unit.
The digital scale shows **257.7** lb
